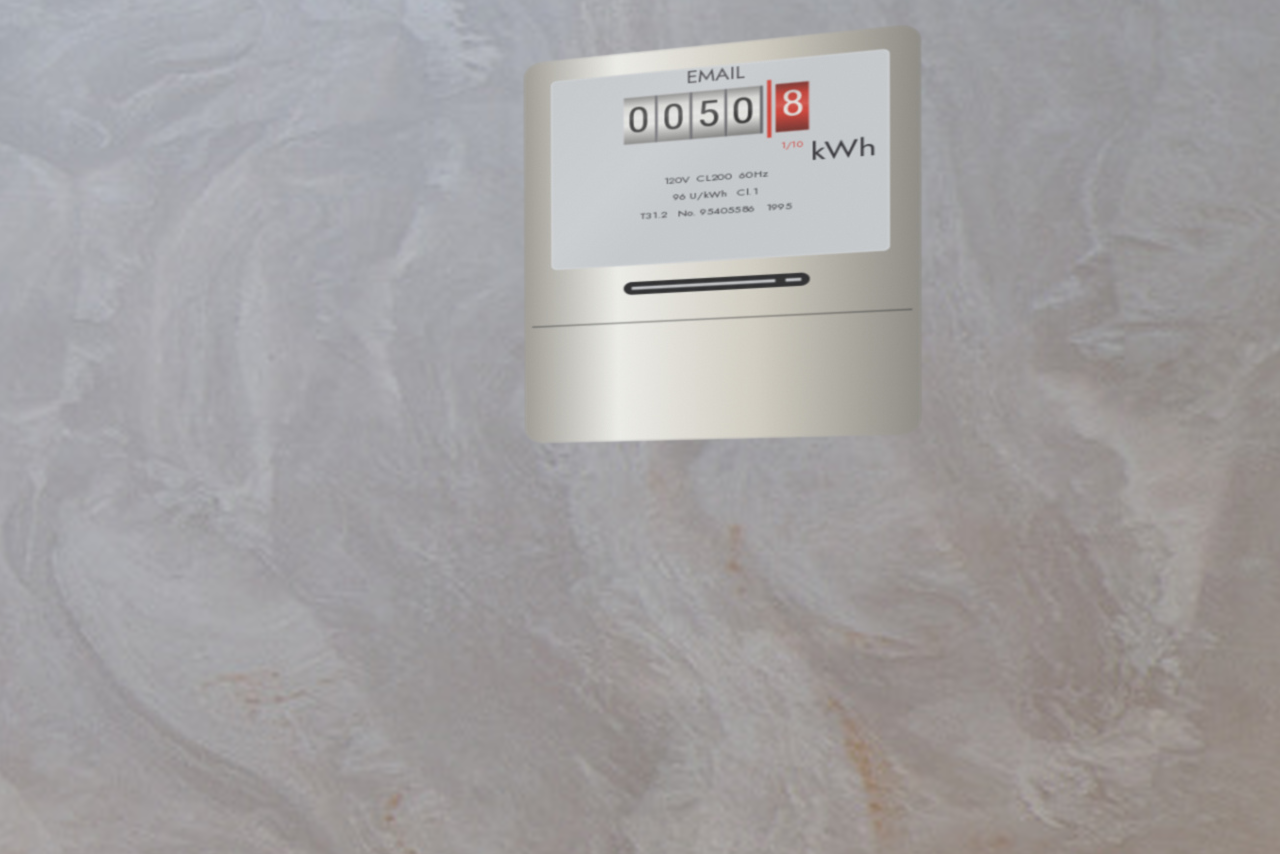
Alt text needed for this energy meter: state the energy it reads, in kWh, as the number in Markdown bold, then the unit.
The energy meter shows **50.8** kWh
